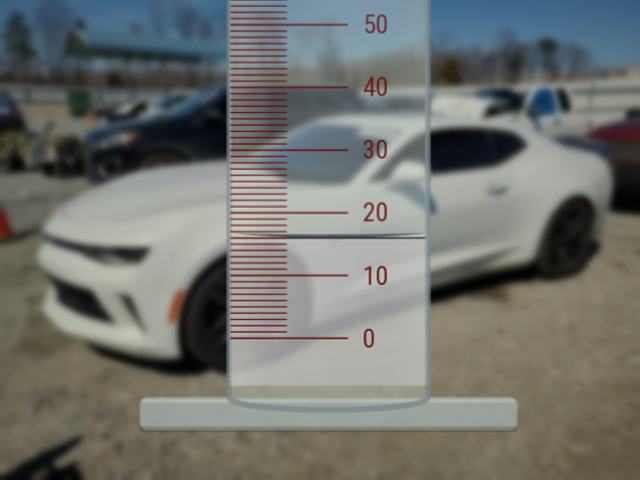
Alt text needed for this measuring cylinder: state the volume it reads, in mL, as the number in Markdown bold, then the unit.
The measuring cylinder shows **16** mL
